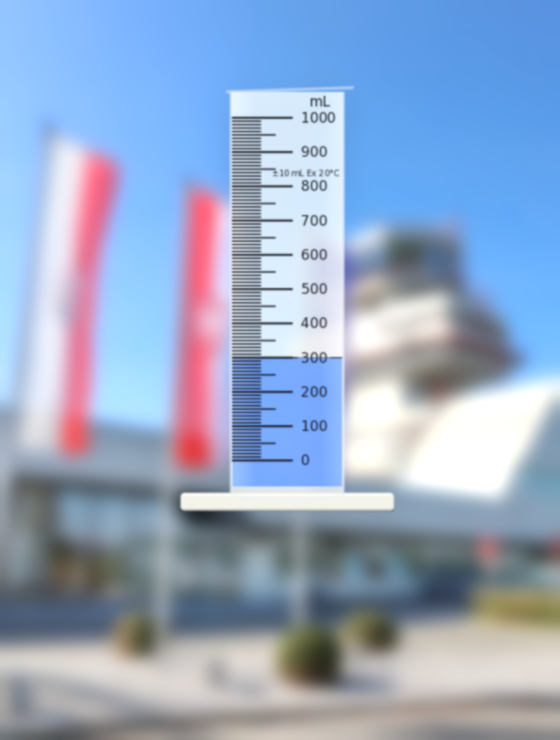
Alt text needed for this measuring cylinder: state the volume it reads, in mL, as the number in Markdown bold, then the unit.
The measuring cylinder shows **300** mL
